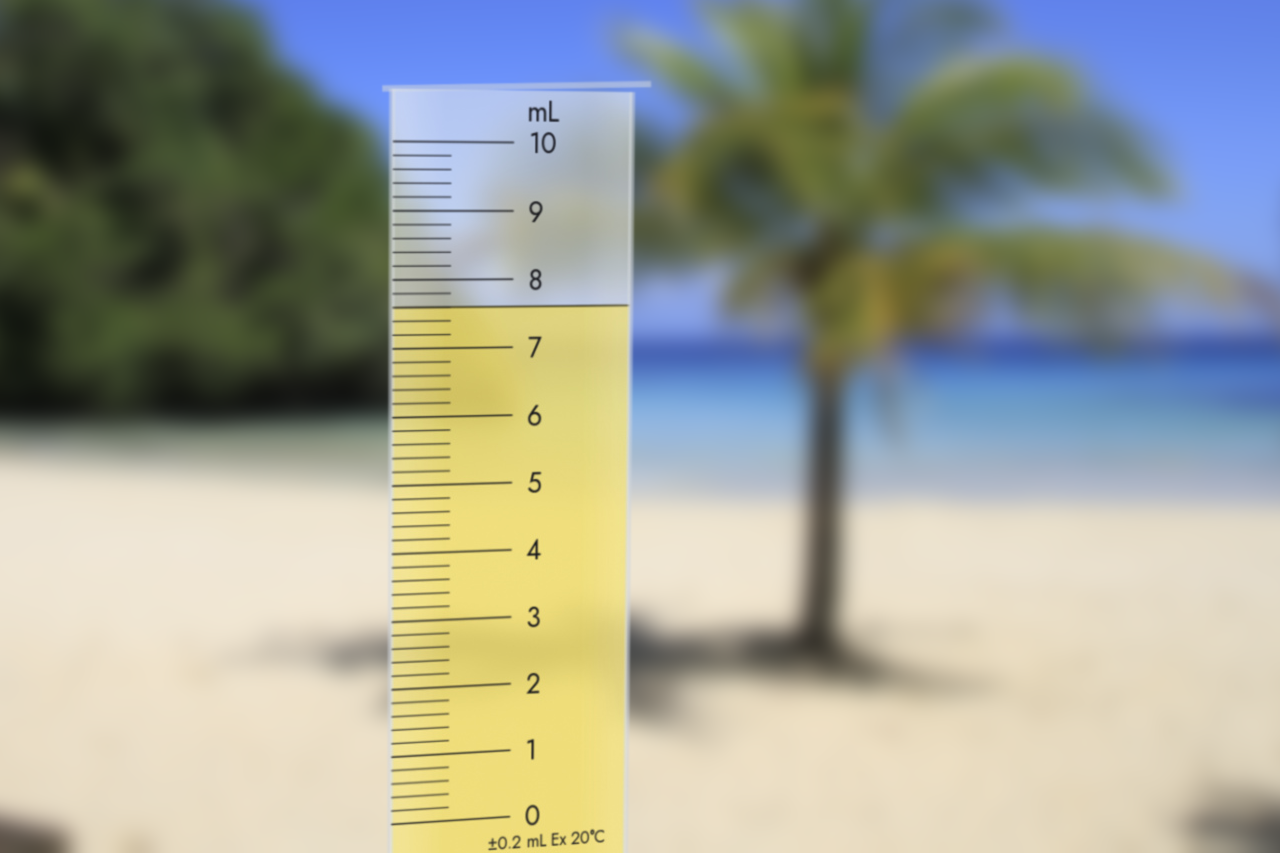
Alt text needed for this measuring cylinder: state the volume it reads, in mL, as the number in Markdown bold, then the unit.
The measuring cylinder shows **7.6** mL
